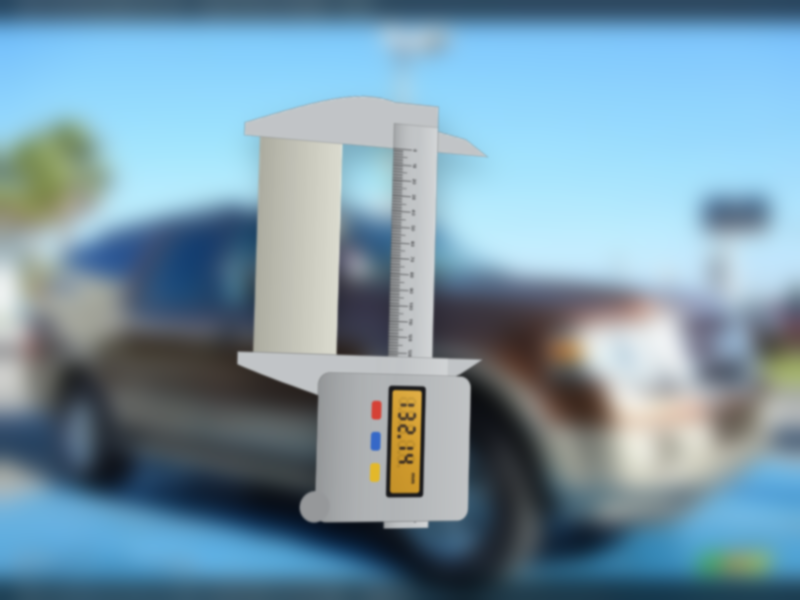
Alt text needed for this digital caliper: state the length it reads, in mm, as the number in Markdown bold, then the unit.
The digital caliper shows **132.14** mm
